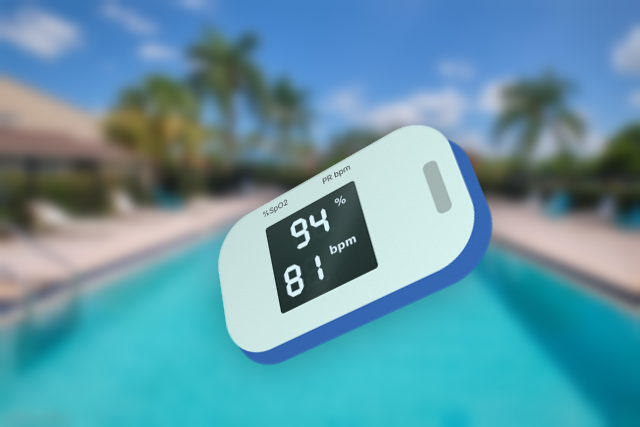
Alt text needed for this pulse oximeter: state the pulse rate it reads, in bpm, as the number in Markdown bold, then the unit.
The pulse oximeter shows **81** bpm
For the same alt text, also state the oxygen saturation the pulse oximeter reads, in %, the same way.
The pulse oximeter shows **94** %
